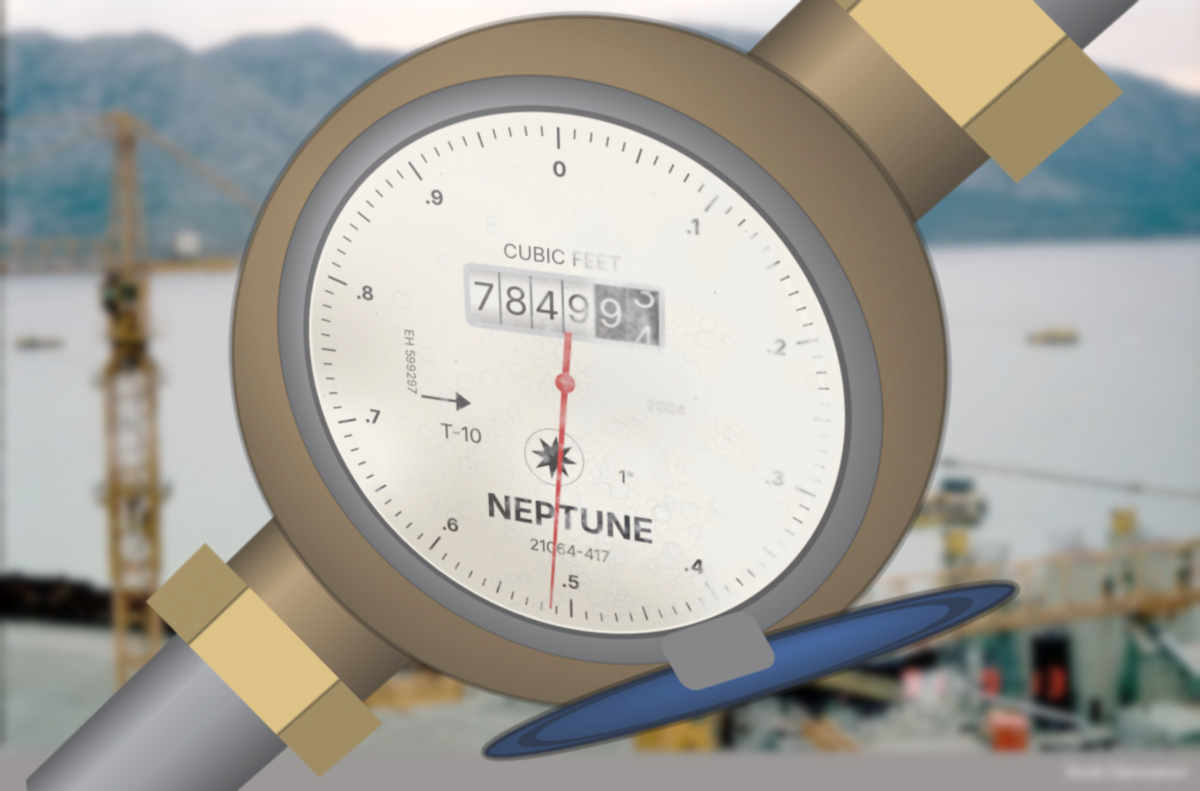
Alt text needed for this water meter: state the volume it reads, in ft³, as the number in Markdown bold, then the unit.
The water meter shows **784993.51** ft³
